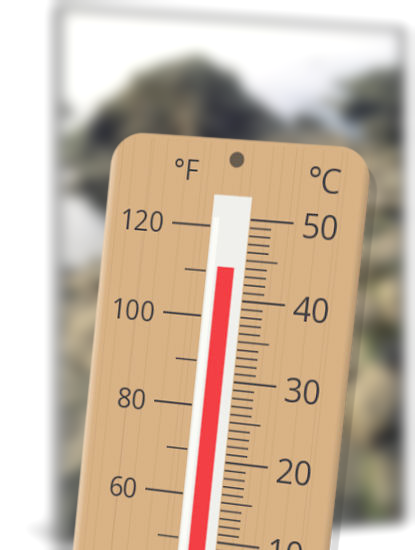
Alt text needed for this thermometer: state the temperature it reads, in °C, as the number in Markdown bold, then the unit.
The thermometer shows **44** °C
